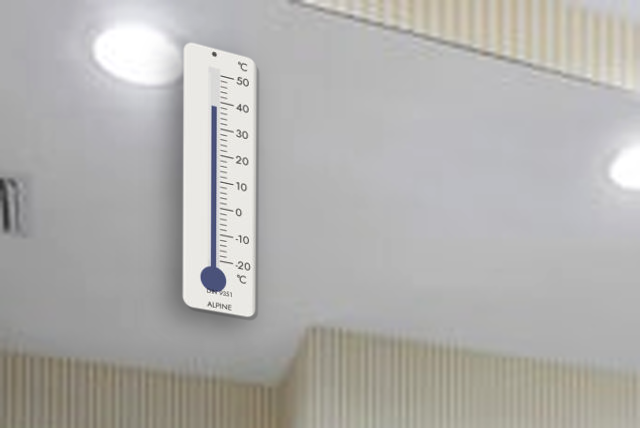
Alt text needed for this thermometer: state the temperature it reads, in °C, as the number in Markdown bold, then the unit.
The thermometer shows **38** °C
